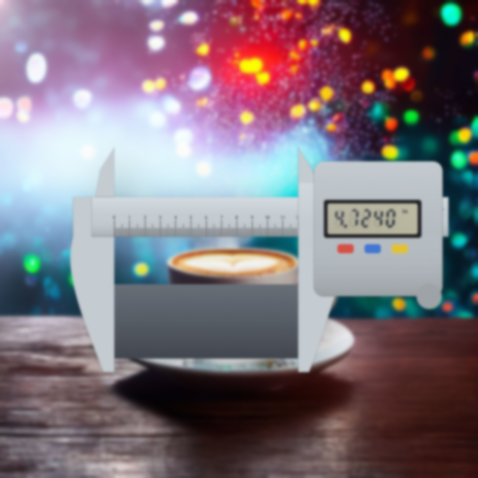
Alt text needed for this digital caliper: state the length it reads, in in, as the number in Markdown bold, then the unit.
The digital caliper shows **4.7240** in
